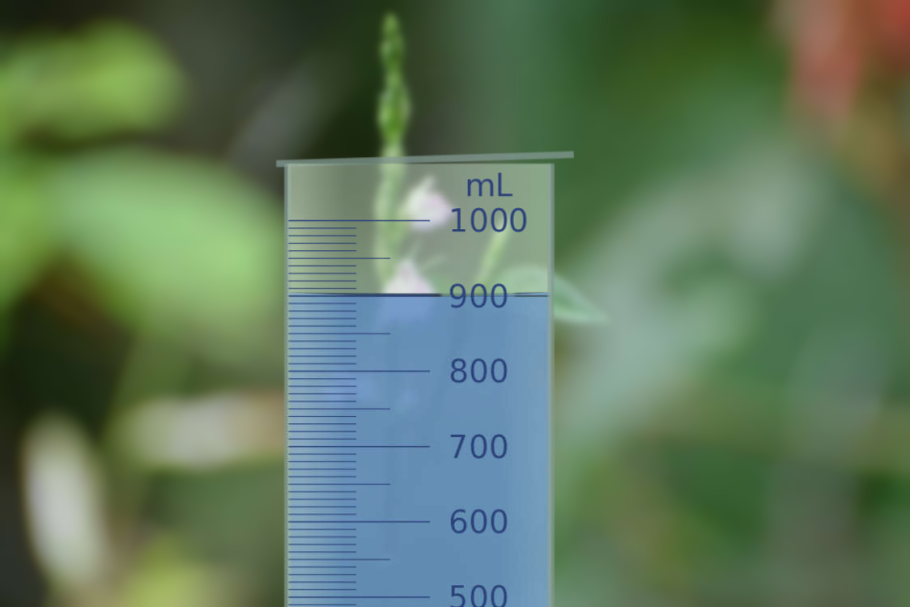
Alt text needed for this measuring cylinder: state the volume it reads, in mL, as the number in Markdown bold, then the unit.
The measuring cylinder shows **900** mL
